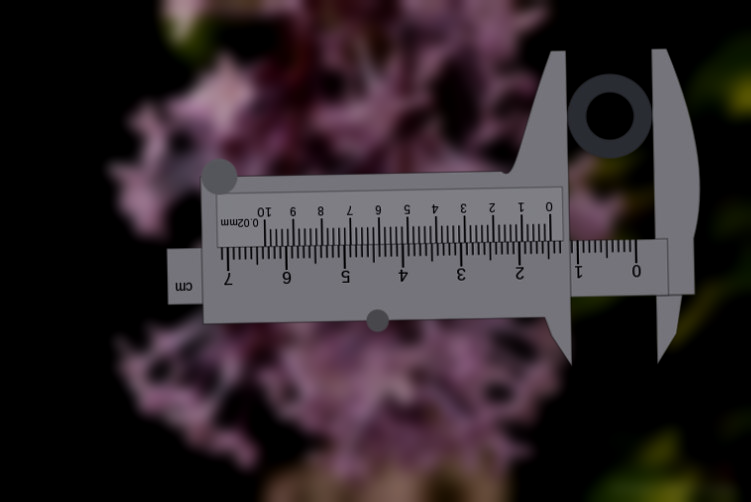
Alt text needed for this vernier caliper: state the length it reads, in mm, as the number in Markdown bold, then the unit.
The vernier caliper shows **14.6** mm
